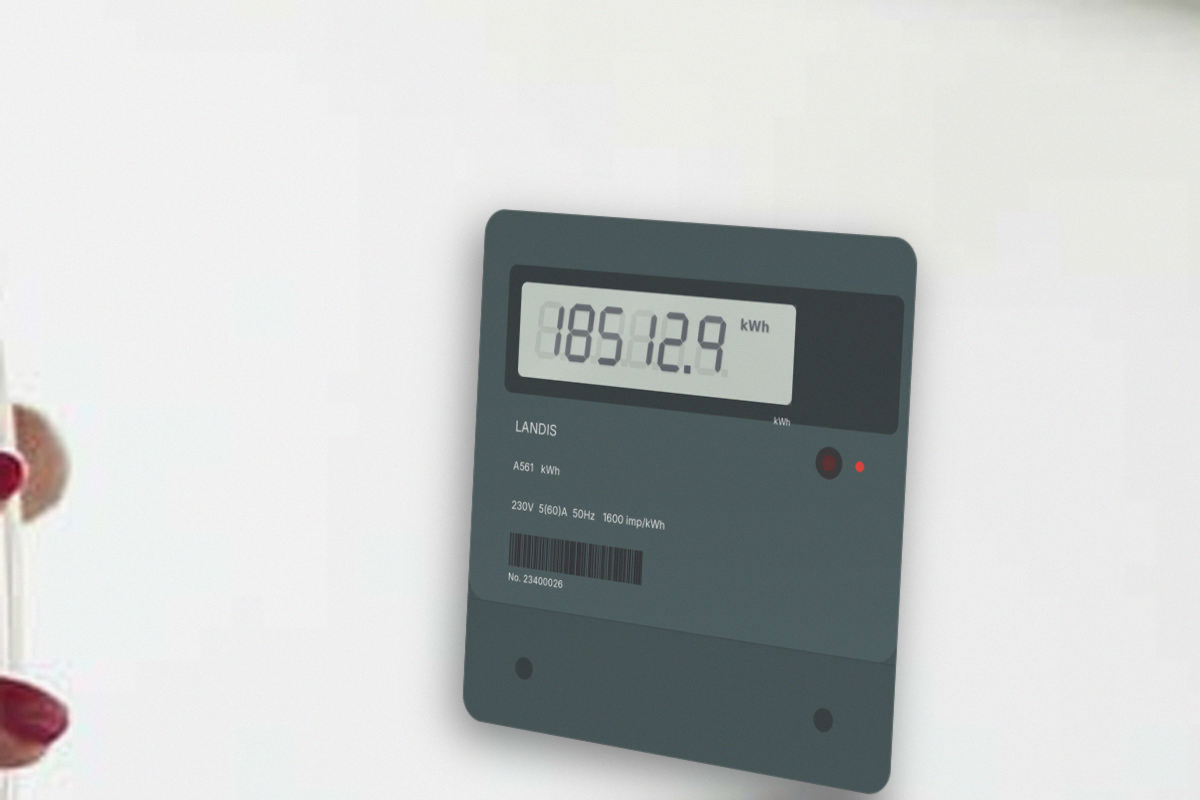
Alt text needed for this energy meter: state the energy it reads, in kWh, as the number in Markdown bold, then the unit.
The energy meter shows **18512.9** kWh
